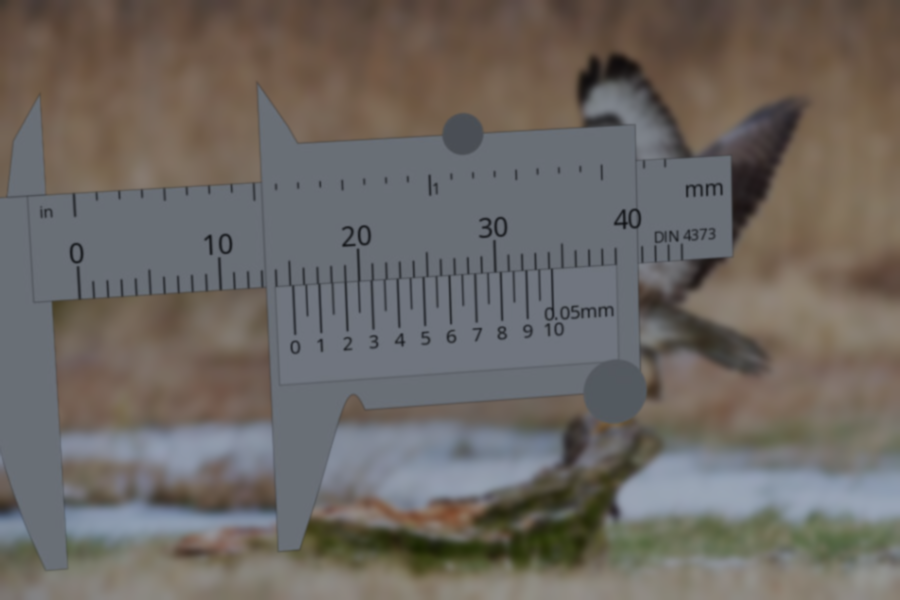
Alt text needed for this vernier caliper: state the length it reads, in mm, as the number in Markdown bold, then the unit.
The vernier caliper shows **15.2** mm
